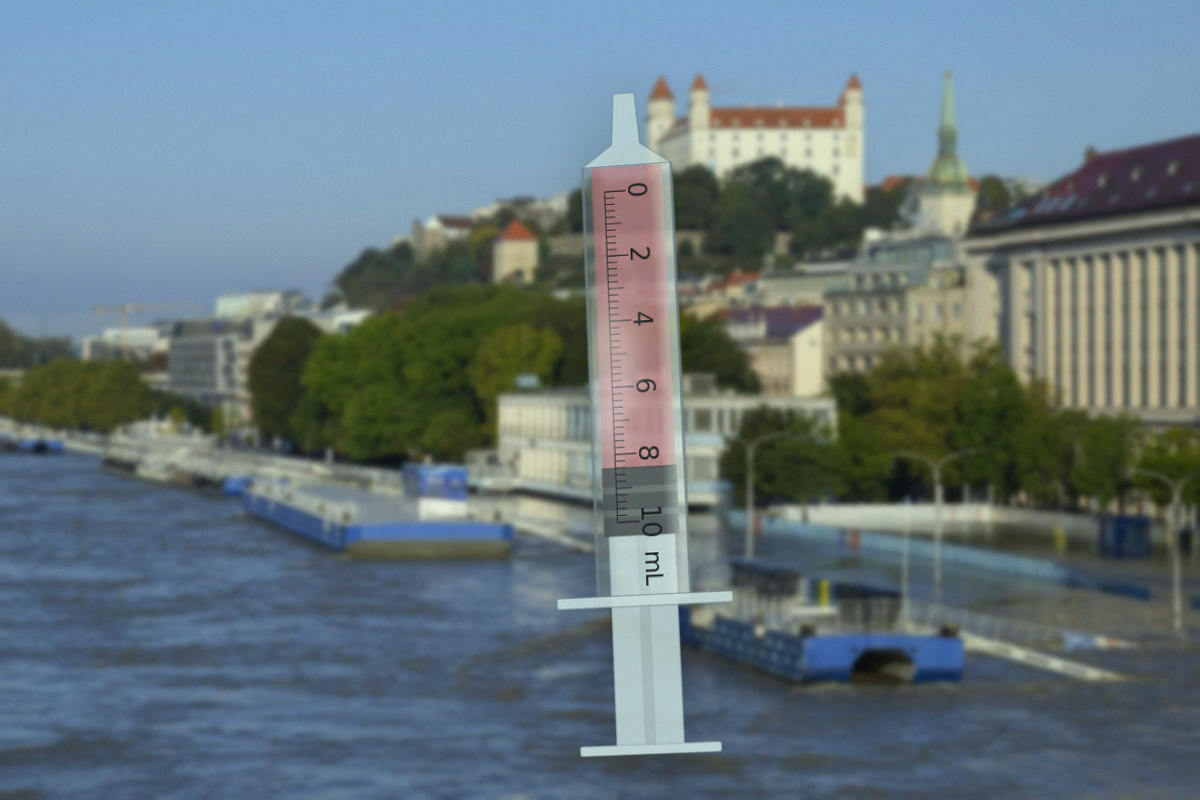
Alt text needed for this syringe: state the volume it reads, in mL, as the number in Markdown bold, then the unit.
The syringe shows **8.4** mL
